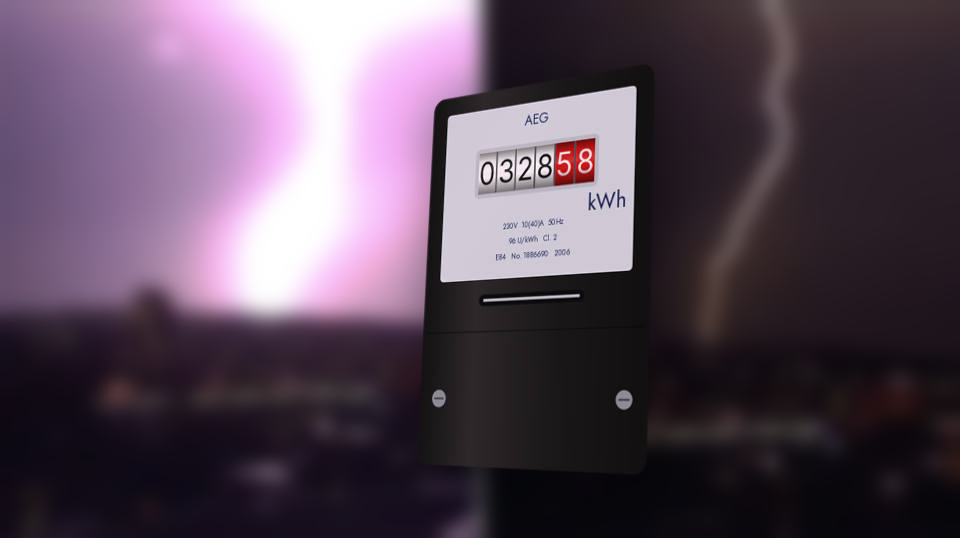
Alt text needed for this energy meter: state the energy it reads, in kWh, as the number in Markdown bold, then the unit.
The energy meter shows **328.58** kWh
